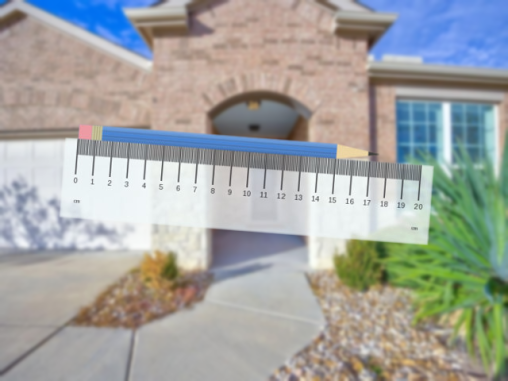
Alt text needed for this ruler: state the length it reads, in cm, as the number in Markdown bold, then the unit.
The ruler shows **17.5** cm
